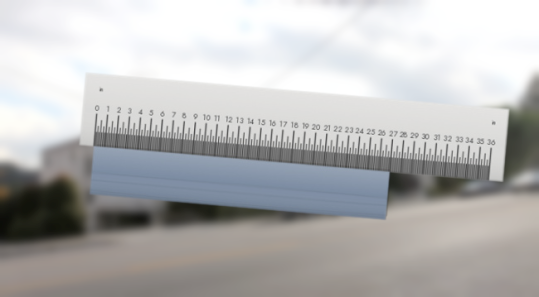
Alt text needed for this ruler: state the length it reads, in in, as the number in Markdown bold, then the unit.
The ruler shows **27** in
